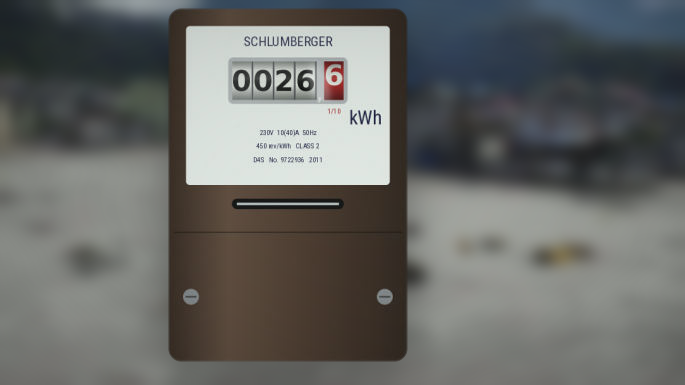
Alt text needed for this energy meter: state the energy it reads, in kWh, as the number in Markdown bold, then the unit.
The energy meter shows **26.6** kWh
